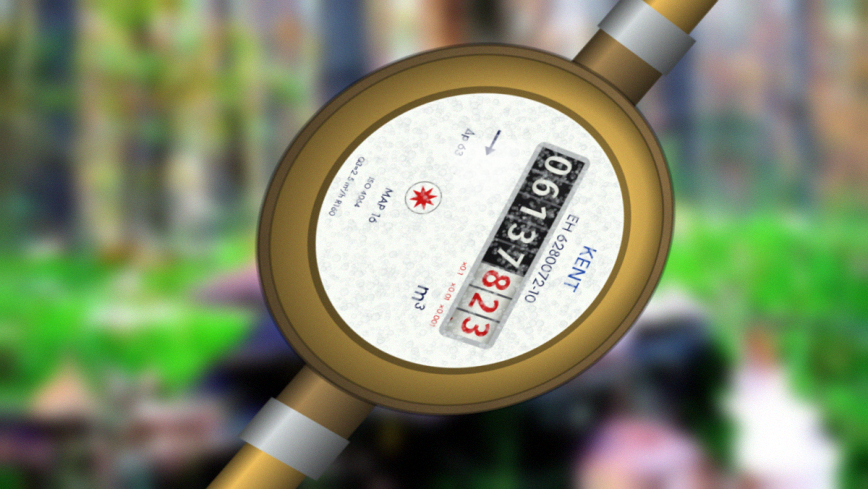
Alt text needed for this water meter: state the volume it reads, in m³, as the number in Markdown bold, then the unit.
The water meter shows **6137.823** m³
